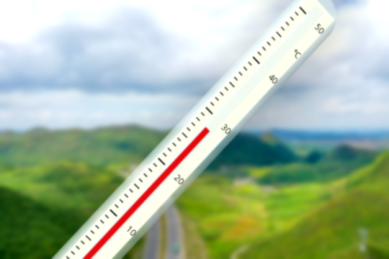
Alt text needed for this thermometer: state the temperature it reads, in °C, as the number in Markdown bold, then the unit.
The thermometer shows **28** °C
